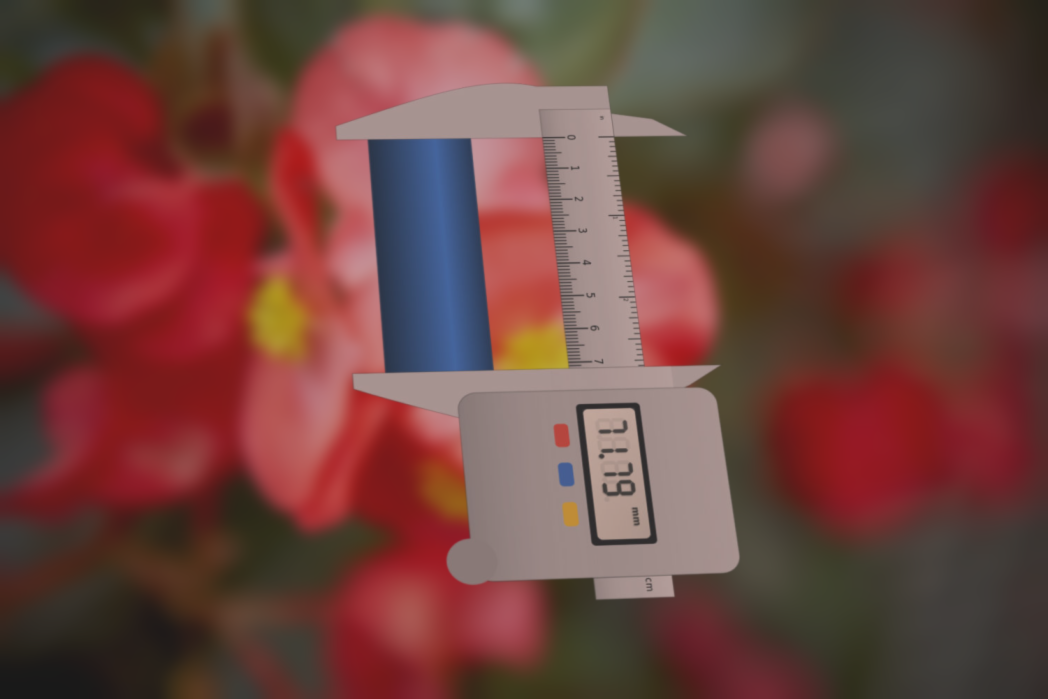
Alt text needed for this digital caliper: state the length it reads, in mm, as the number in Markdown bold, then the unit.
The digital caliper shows **71.79** mm
